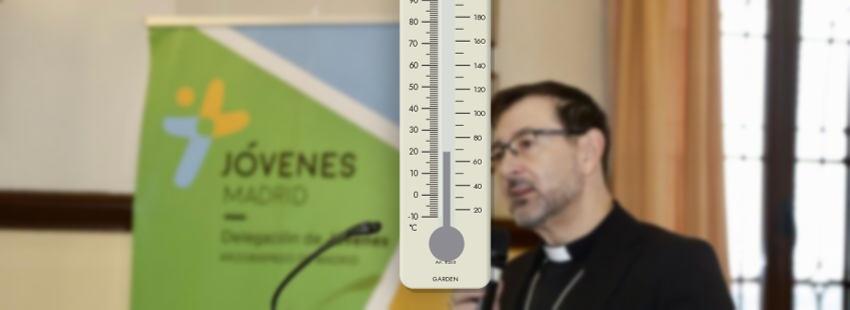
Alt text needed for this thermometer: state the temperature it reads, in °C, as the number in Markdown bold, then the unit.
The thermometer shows **20** °C
